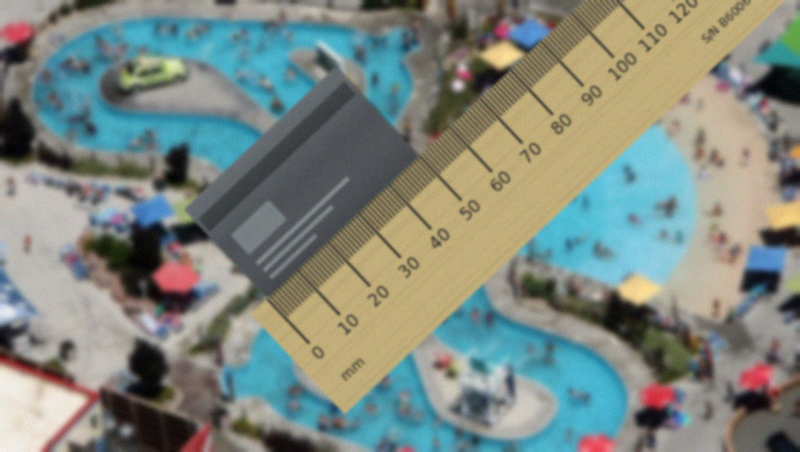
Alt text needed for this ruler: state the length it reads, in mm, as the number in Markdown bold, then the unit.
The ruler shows **50** mm
